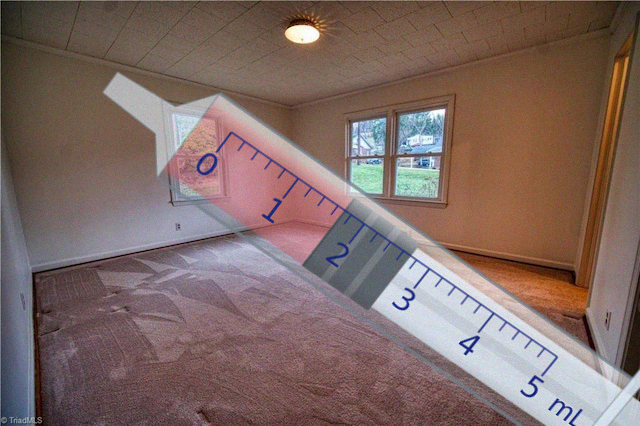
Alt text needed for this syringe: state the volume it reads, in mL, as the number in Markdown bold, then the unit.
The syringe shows **1.7** mL
